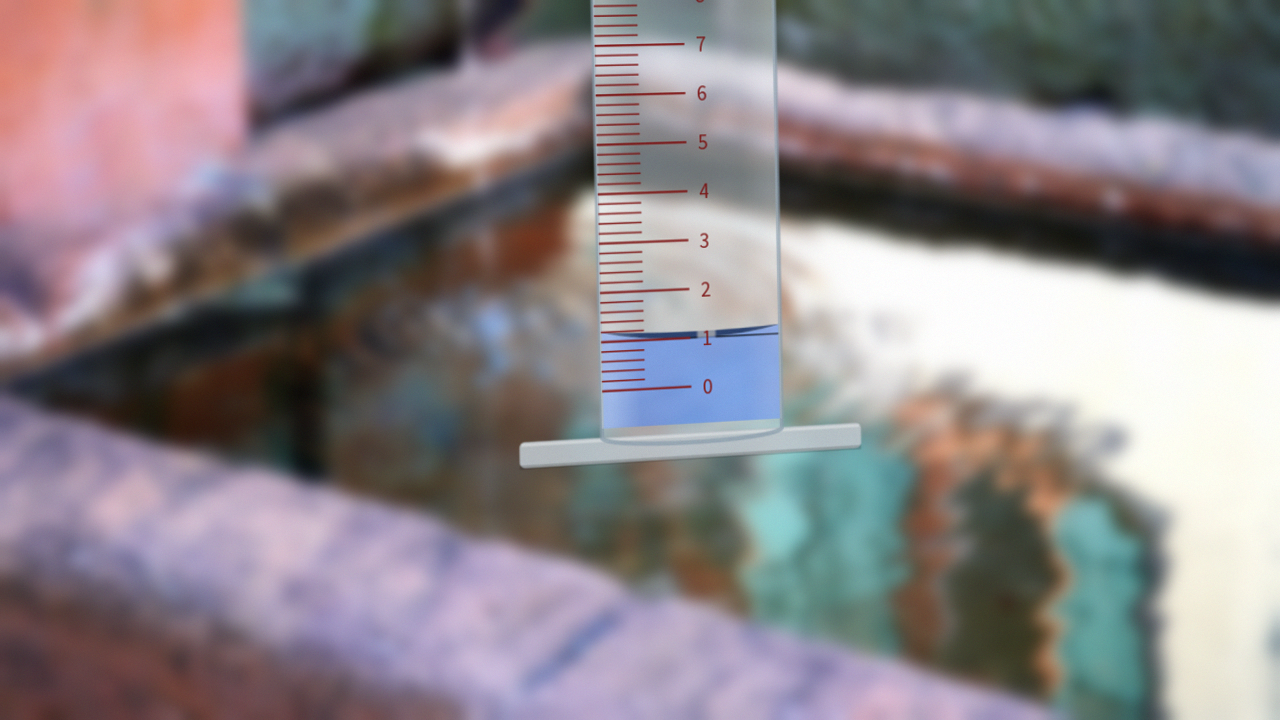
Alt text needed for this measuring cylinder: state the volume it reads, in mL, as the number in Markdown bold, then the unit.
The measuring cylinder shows **1** mL
